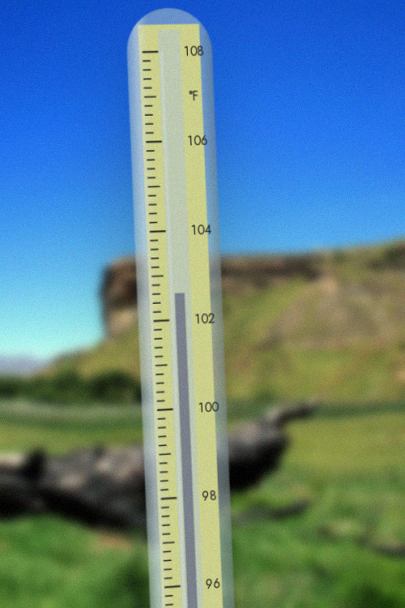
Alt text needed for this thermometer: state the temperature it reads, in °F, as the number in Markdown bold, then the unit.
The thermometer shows **102.6** °F
